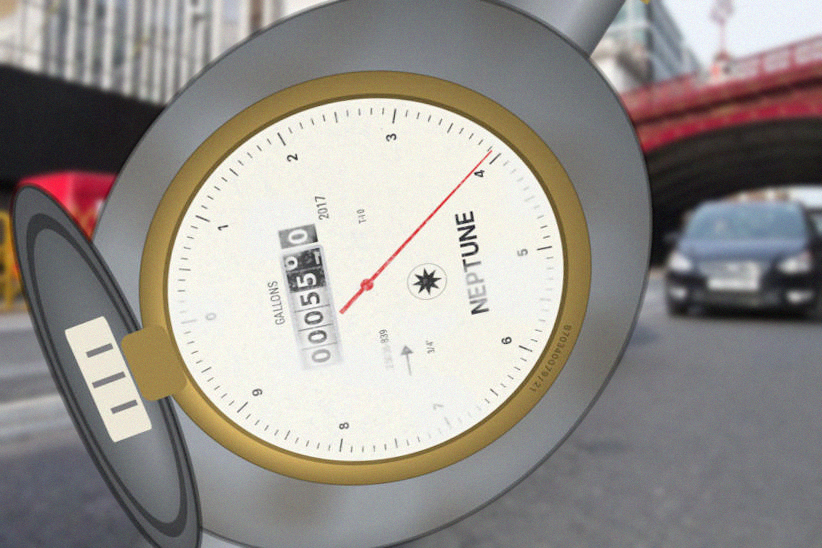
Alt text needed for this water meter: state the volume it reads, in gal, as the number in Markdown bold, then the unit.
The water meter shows **5563.9** gal
